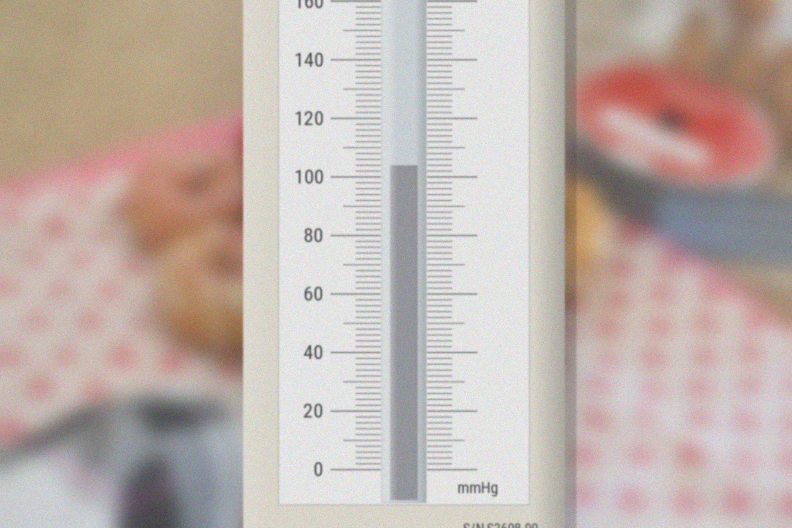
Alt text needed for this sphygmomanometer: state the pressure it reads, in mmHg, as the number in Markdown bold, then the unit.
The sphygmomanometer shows **104** mmHg
